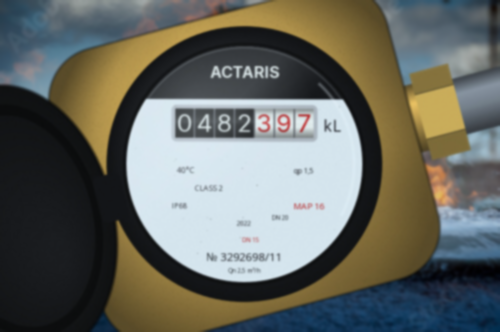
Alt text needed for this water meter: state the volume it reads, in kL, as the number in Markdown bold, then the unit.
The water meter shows **482.397** kL
